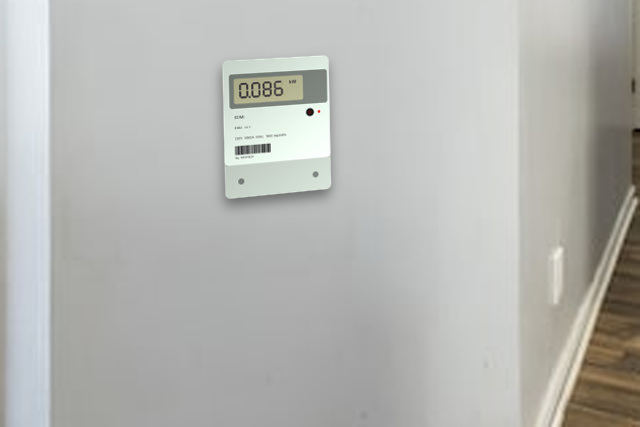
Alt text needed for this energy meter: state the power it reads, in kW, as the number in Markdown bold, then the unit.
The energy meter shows **0.086** kW
